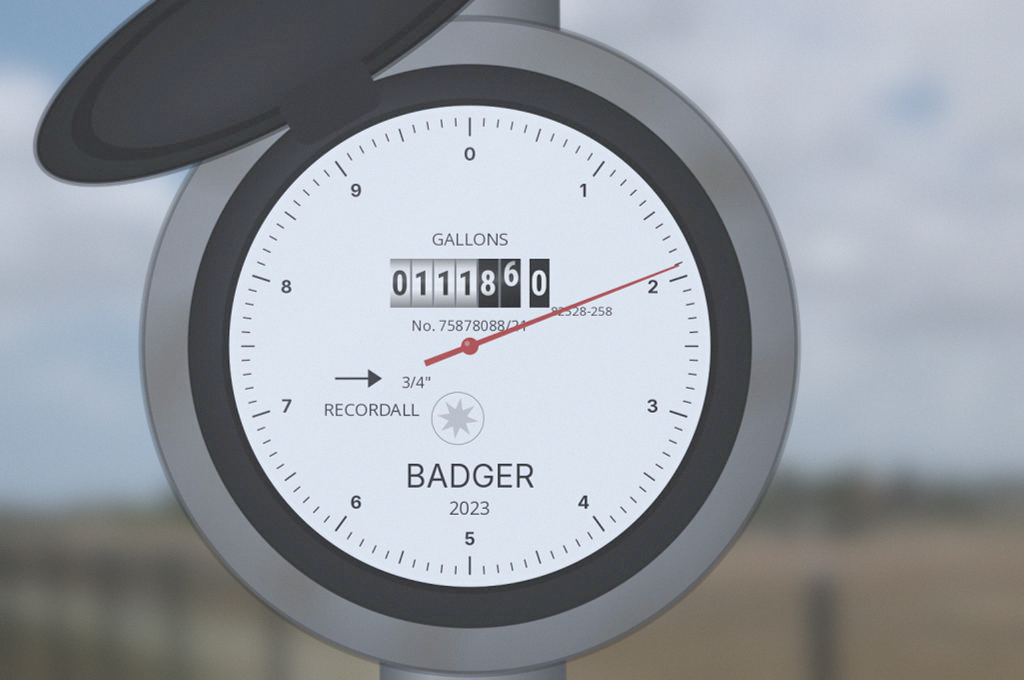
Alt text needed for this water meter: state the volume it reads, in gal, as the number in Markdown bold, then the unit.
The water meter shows **111861.9** gal
